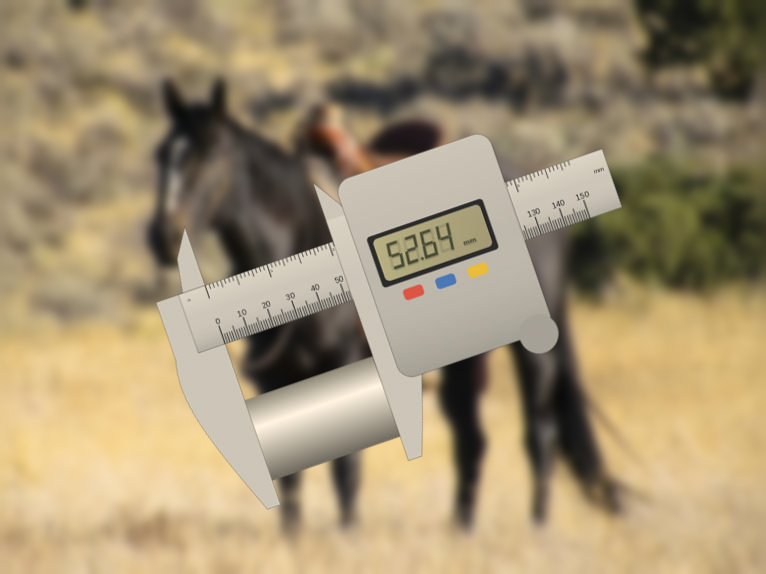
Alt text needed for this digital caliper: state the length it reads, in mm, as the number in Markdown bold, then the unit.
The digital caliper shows **52.64** mm
